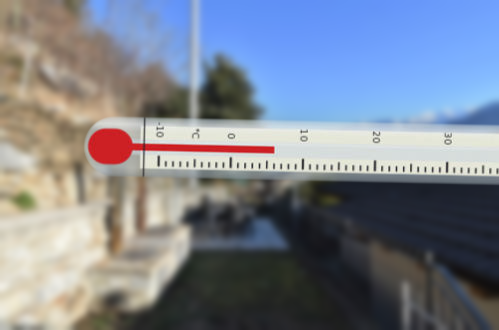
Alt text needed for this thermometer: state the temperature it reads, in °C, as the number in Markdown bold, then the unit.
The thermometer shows **6** °C
